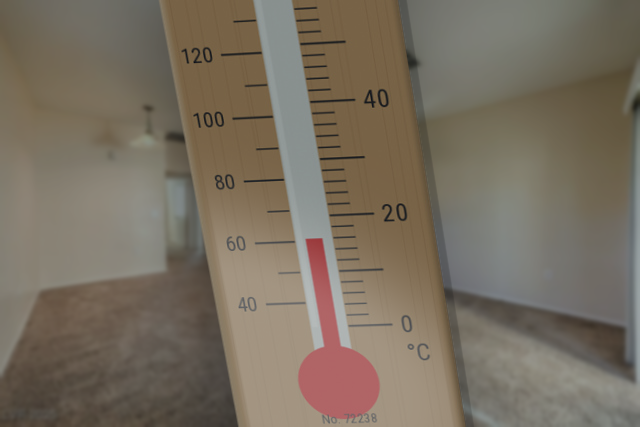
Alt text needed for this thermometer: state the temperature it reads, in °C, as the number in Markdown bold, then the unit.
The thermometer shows **16** °C
